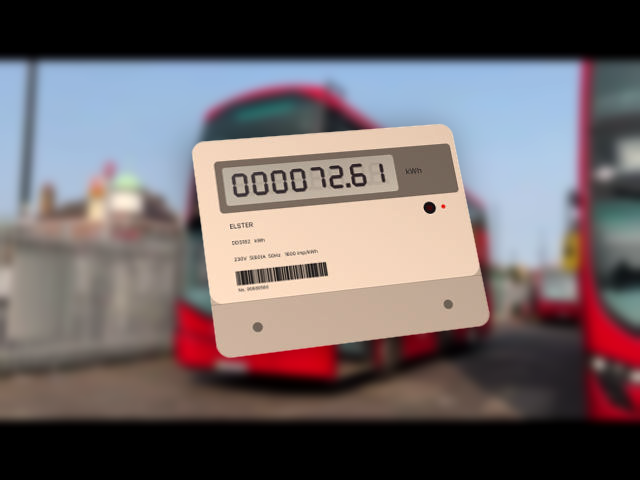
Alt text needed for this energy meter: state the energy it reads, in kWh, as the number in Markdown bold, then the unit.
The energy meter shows **72.61** kWh
